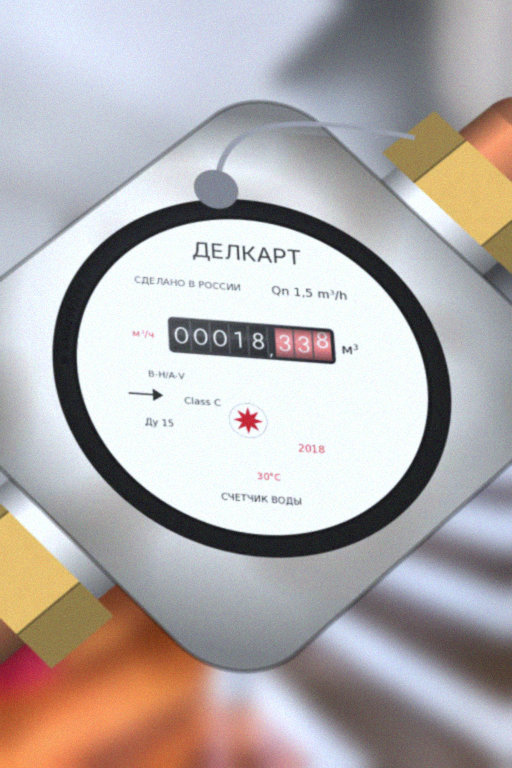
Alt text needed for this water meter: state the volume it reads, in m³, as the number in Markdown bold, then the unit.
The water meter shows **18.338** m³
